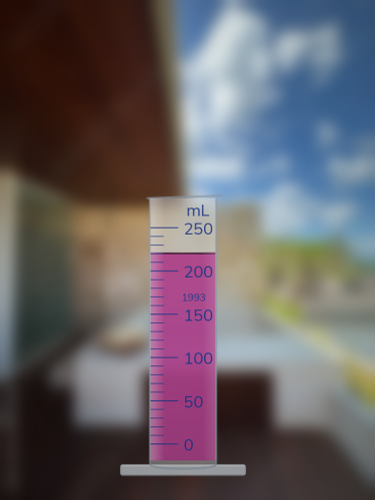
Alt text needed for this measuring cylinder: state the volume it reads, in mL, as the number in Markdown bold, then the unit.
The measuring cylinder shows **220** mL
